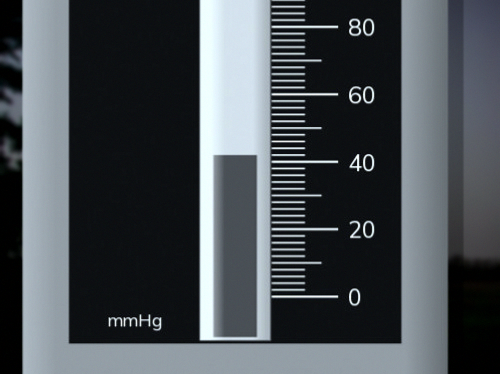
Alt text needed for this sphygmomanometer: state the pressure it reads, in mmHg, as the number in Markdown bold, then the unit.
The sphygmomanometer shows **42** mmHg
